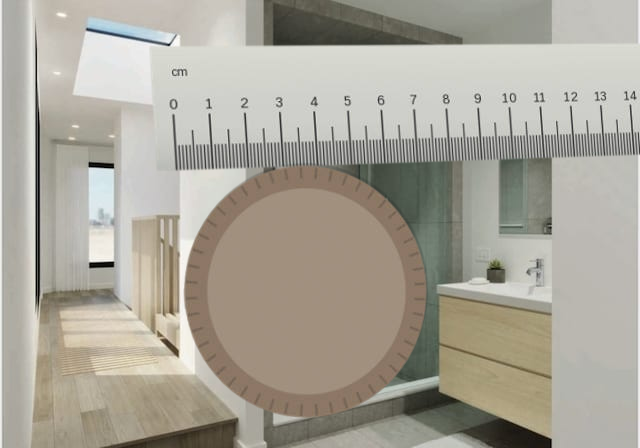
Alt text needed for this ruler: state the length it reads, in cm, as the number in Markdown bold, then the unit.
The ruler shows **7** cm
